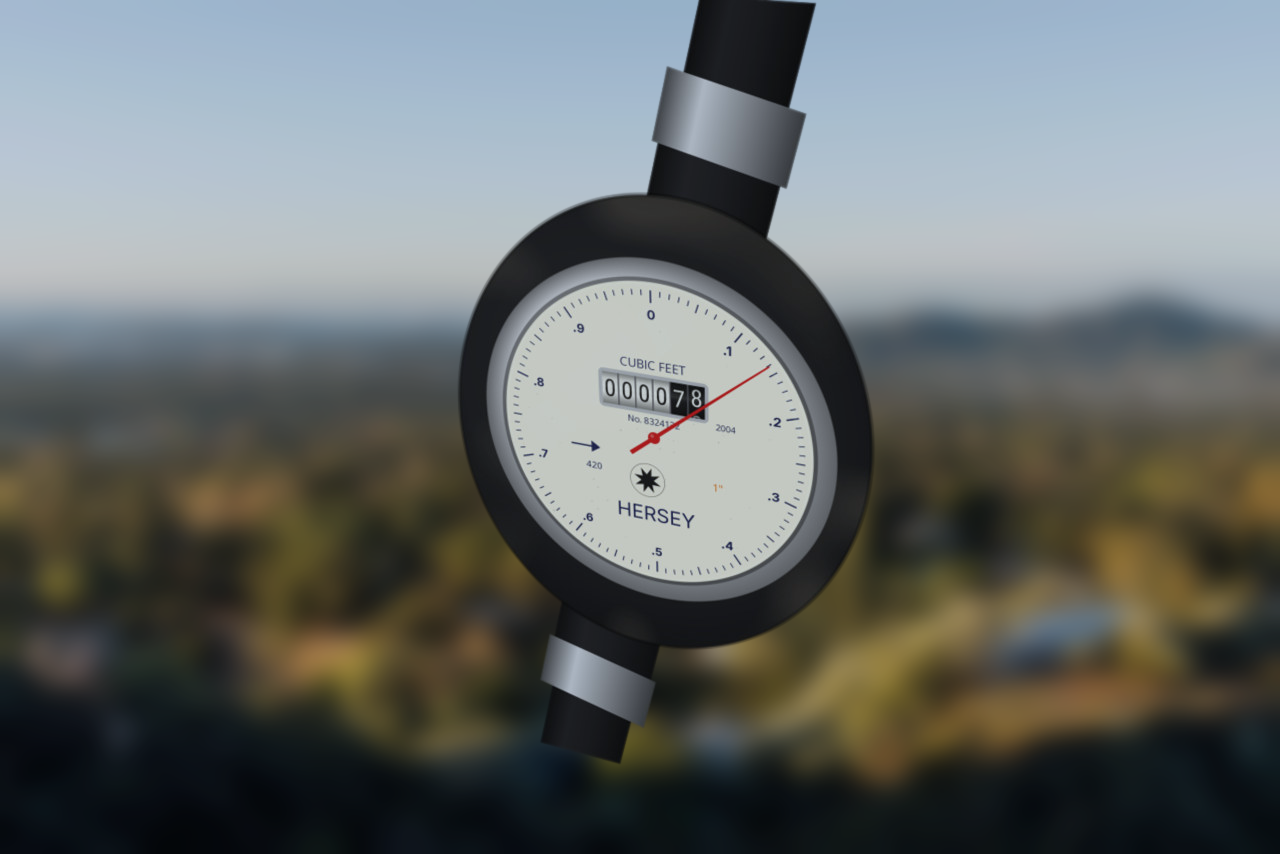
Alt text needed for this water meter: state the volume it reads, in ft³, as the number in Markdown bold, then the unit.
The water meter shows **78.14** ft³
